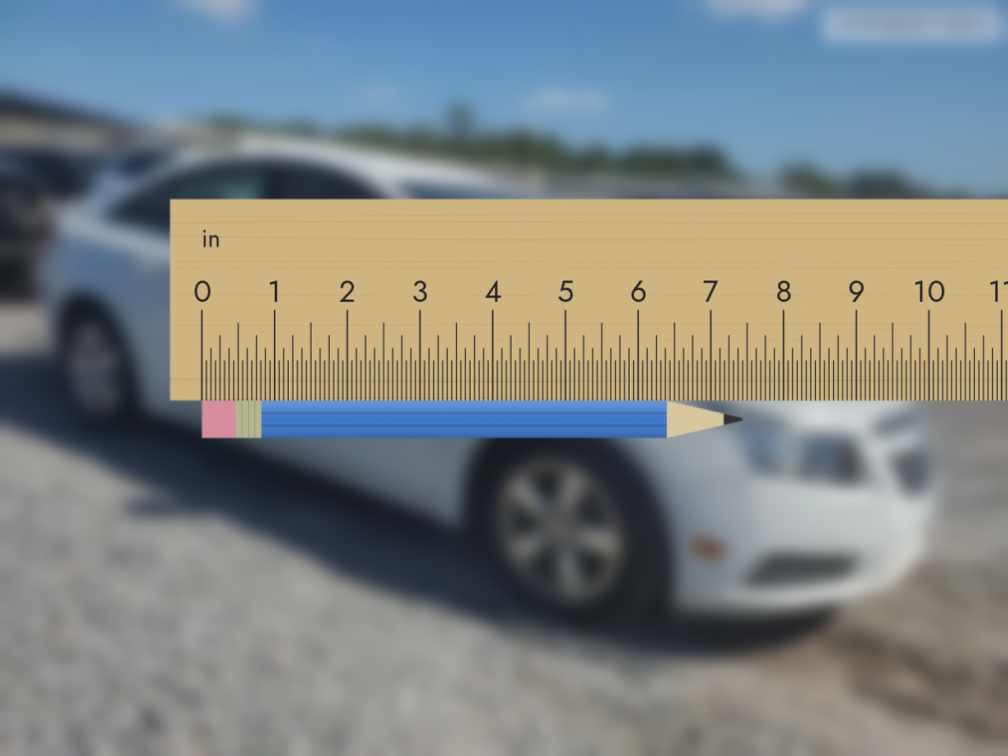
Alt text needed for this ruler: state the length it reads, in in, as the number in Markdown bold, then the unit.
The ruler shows **7.4375** in
